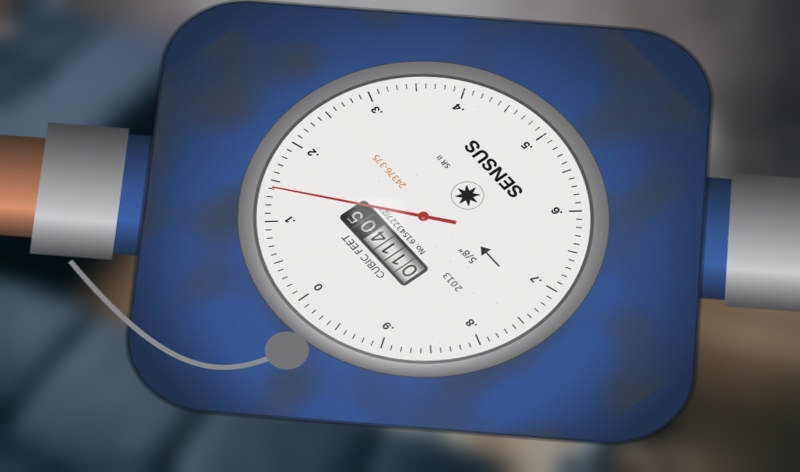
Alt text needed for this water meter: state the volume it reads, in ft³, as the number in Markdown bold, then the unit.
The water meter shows **11405.14** ft³
